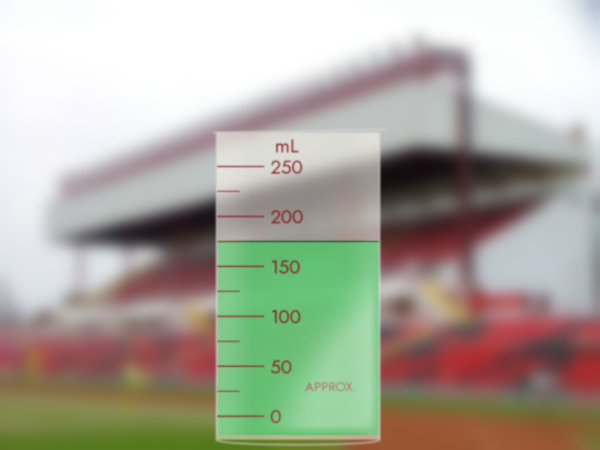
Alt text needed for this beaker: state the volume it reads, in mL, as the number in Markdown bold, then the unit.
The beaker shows **175** mL
